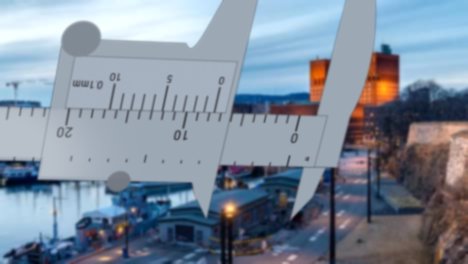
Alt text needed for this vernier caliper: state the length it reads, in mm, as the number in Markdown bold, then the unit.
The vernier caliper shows **7.6** mm
